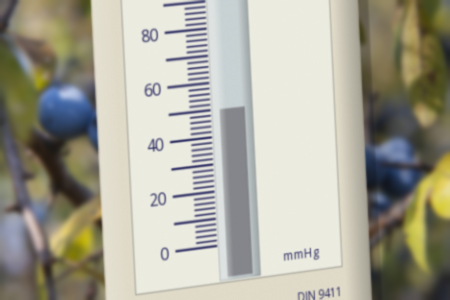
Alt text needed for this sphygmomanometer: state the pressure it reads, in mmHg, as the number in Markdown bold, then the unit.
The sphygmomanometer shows **50** mmHg
